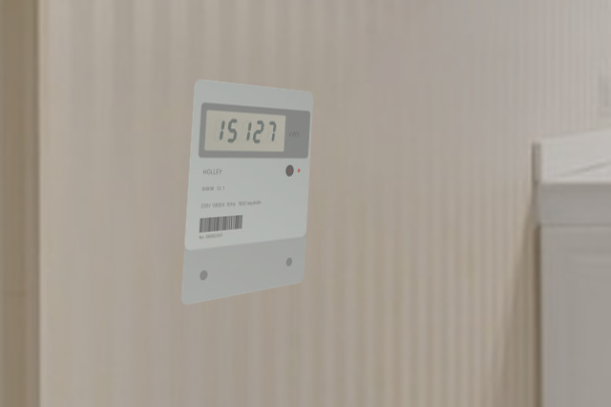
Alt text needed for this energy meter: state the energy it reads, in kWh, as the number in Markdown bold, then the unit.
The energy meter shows **15127** kWh
